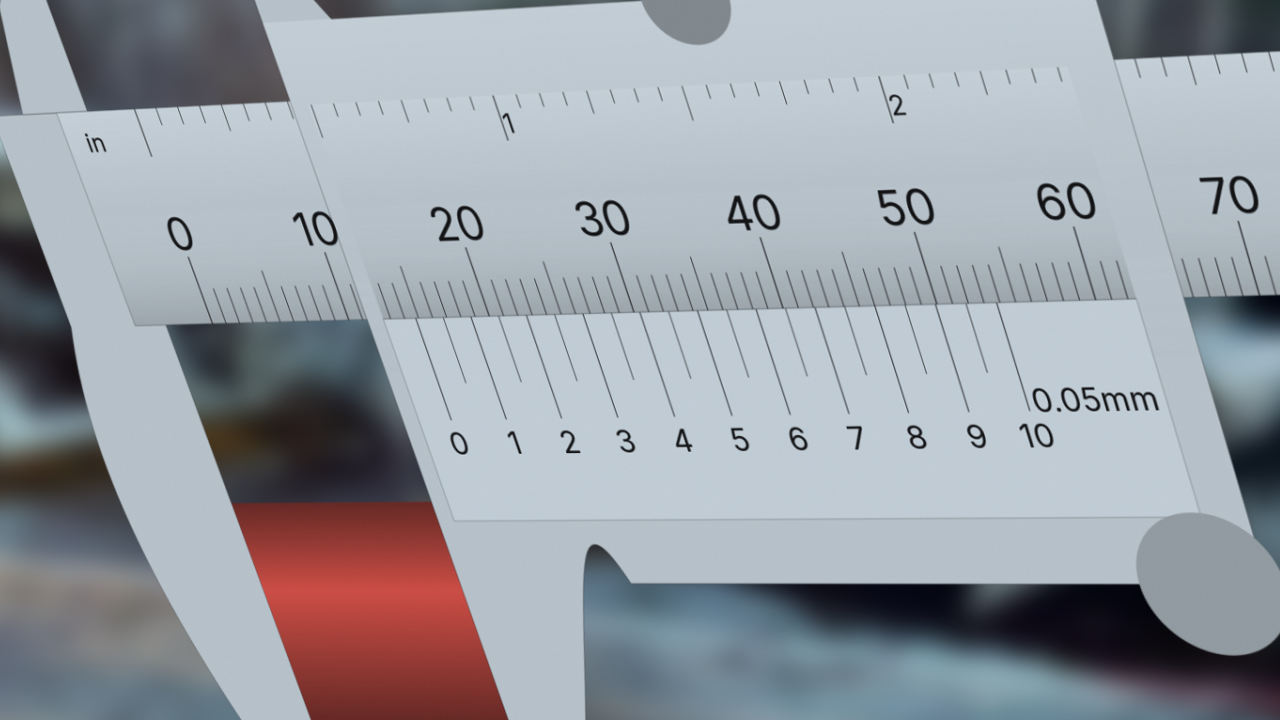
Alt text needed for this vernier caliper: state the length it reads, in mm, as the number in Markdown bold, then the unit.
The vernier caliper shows **14.8** mm
